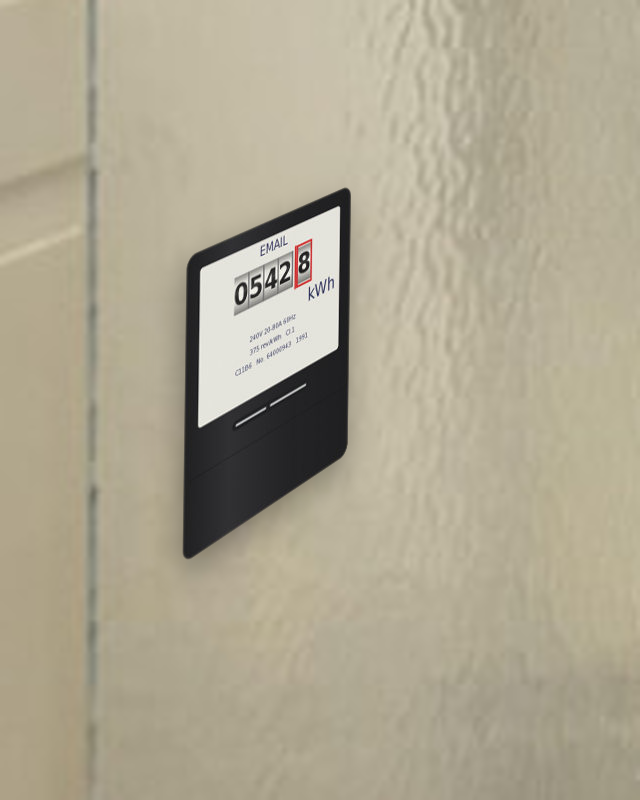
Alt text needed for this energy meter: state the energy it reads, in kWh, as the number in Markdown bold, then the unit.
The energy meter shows **542.8** kWh
